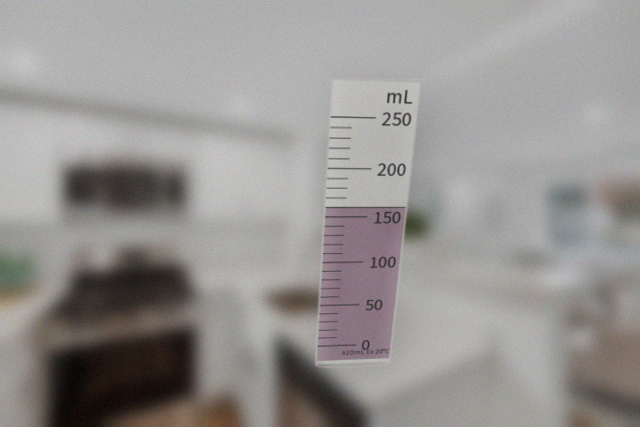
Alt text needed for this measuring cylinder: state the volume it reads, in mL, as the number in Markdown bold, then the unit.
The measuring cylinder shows **160** mL
